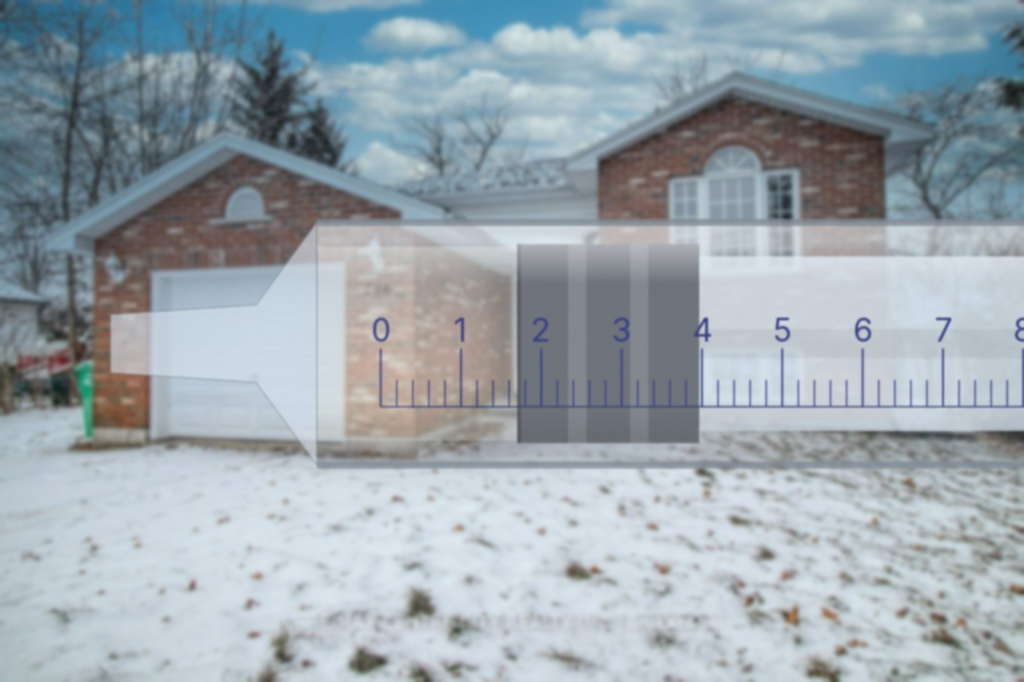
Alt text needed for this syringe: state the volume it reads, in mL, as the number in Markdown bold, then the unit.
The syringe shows **1.7** mL
